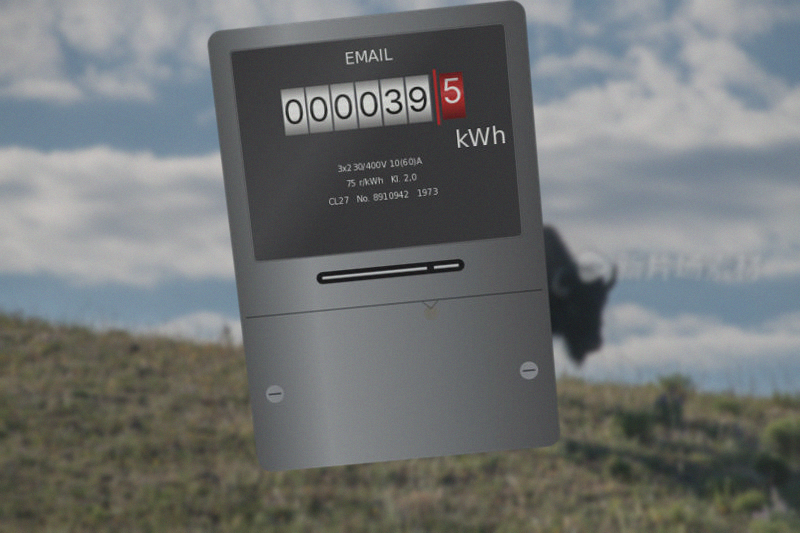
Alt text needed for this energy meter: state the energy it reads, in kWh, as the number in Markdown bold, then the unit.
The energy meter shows **39.5** kWh
